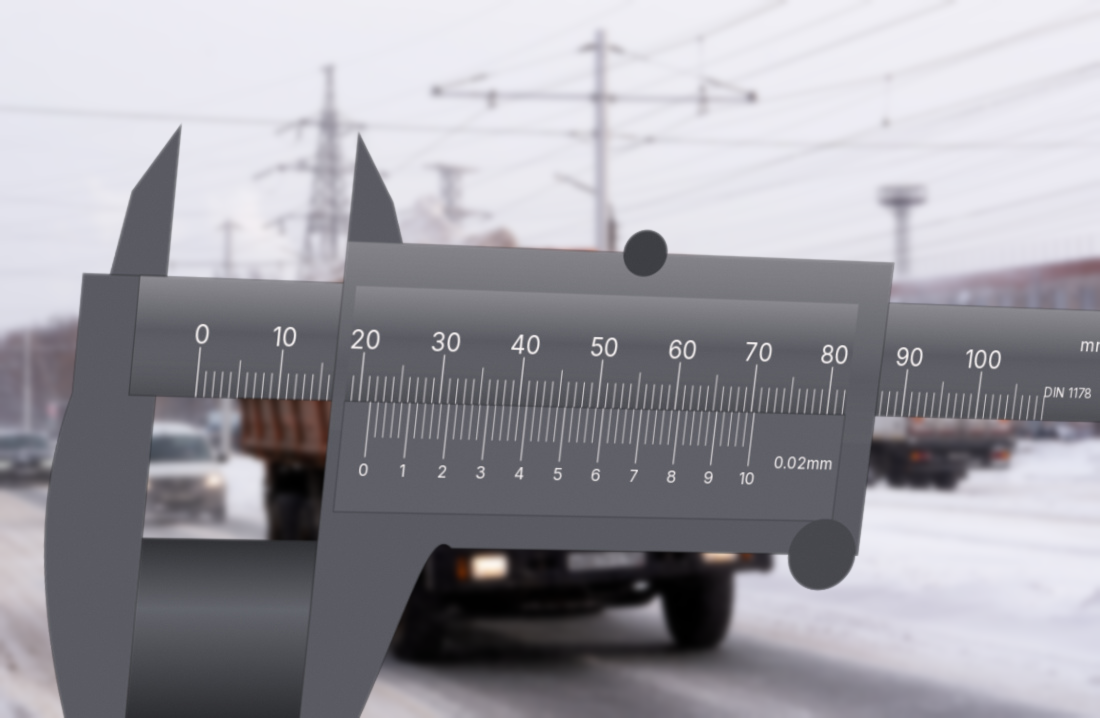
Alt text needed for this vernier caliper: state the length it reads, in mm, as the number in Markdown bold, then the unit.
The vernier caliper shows **21.4** mm
